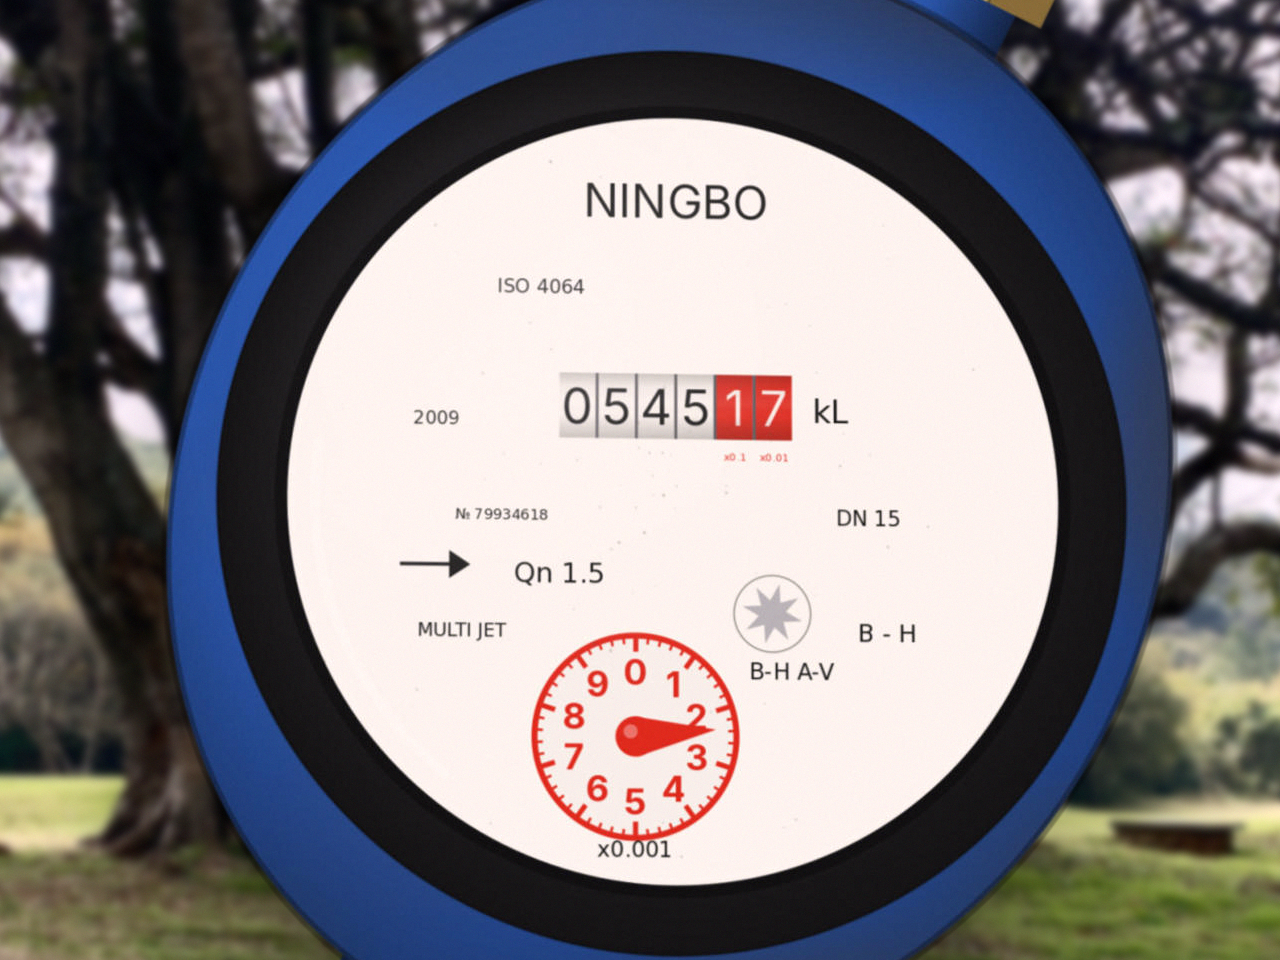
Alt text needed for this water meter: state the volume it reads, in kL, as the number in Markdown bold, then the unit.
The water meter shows **545.172** kL
